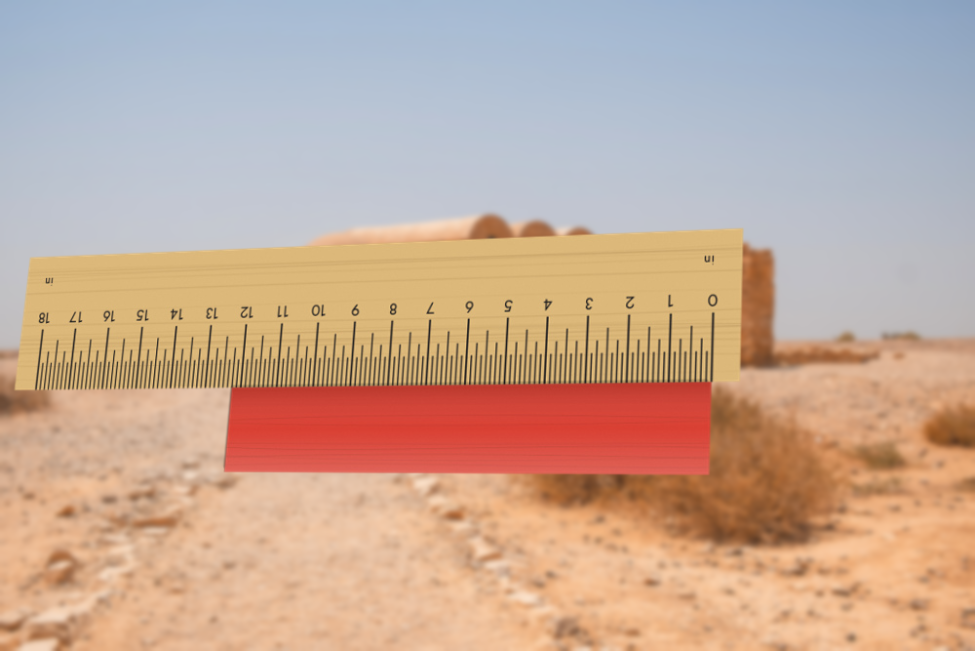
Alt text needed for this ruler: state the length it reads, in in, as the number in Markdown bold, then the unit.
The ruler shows **12.25** in
